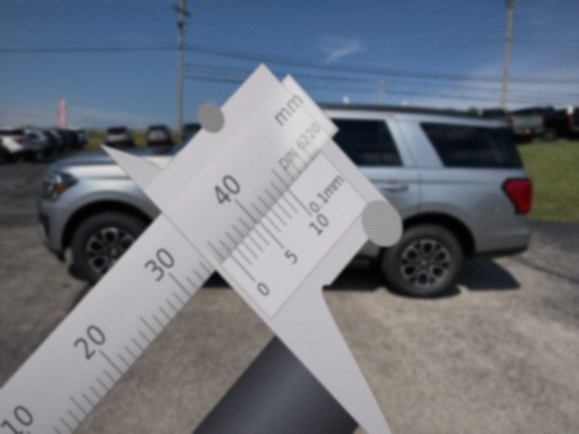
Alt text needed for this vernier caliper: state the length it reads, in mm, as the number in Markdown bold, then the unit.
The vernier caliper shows **35.8** mm
